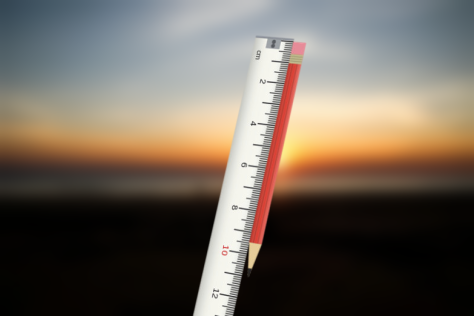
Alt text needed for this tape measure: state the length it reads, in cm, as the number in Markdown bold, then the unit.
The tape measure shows **11** cm
